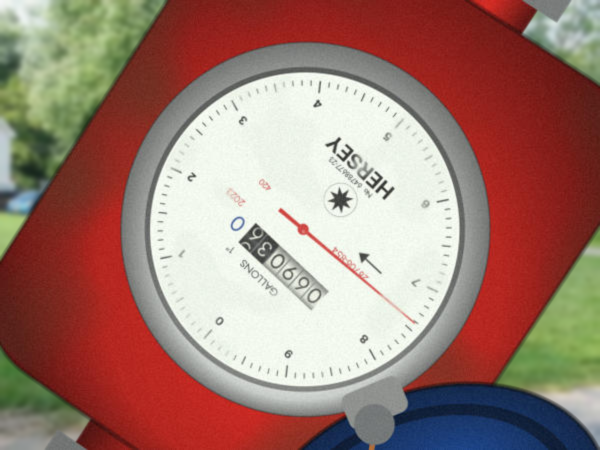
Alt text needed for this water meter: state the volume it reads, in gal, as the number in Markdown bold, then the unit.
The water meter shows **690357.4** gal
